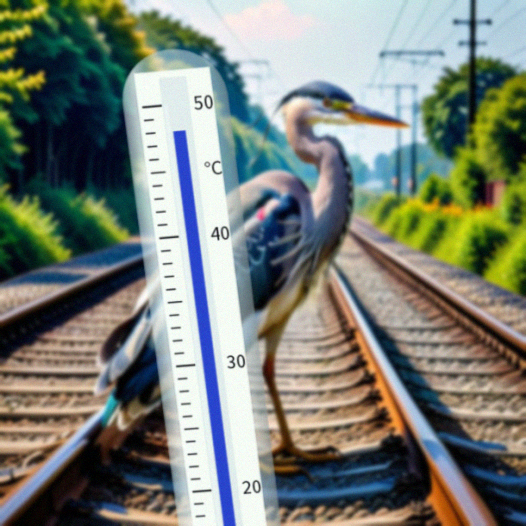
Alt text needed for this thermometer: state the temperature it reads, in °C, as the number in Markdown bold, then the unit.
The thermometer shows **48** °C
